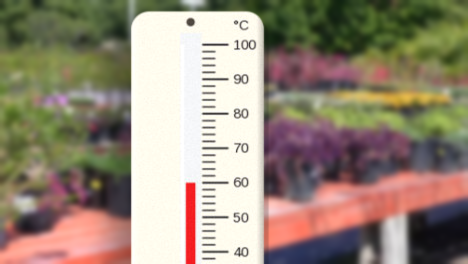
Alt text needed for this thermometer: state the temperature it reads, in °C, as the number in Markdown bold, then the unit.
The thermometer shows **60** °C
